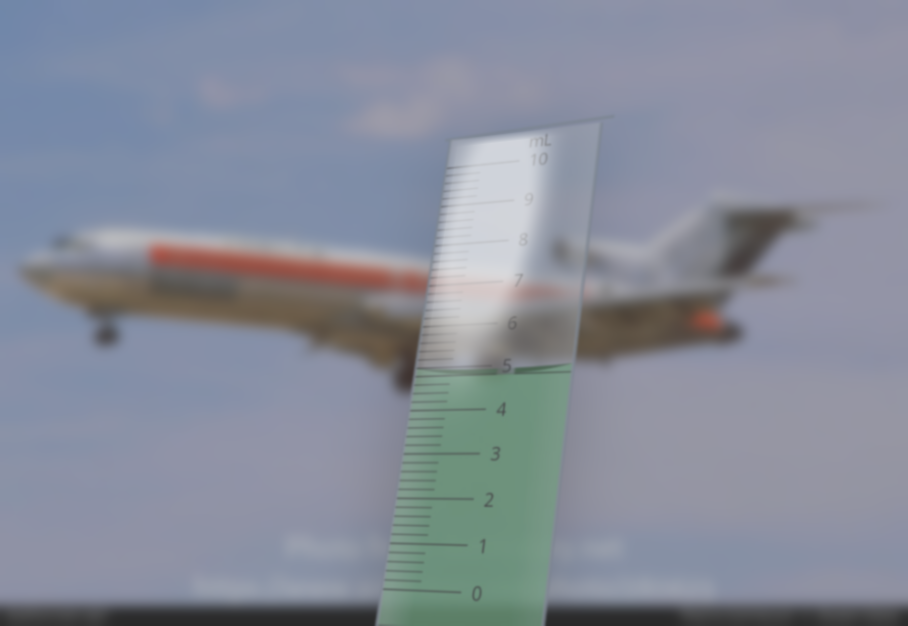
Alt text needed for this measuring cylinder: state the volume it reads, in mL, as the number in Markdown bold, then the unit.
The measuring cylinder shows **4.8** mL
